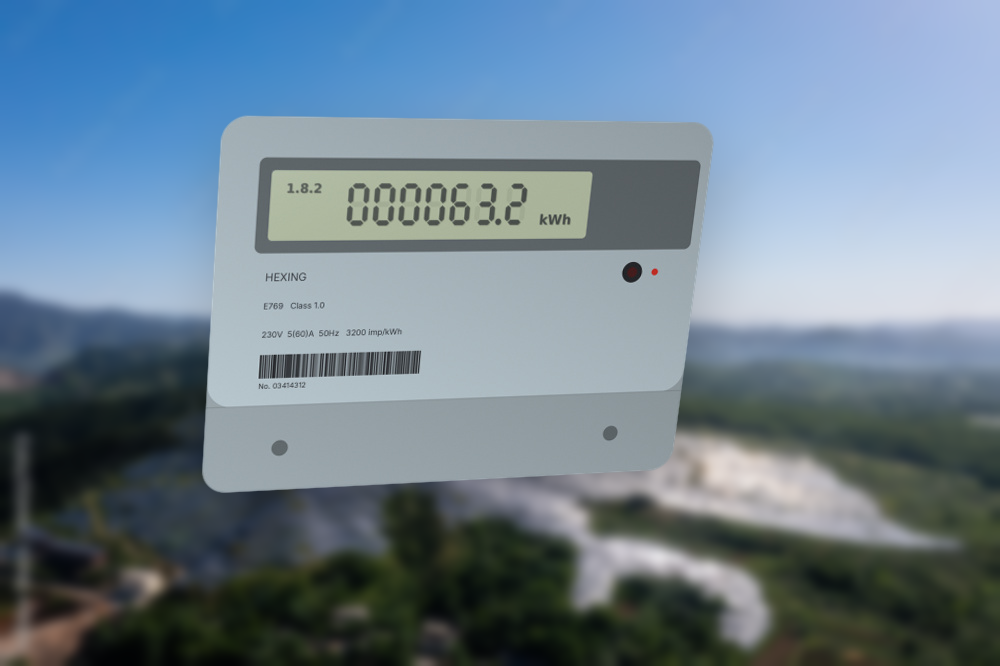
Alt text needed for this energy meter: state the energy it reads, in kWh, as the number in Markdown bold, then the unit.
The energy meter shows **63.2** kWh
